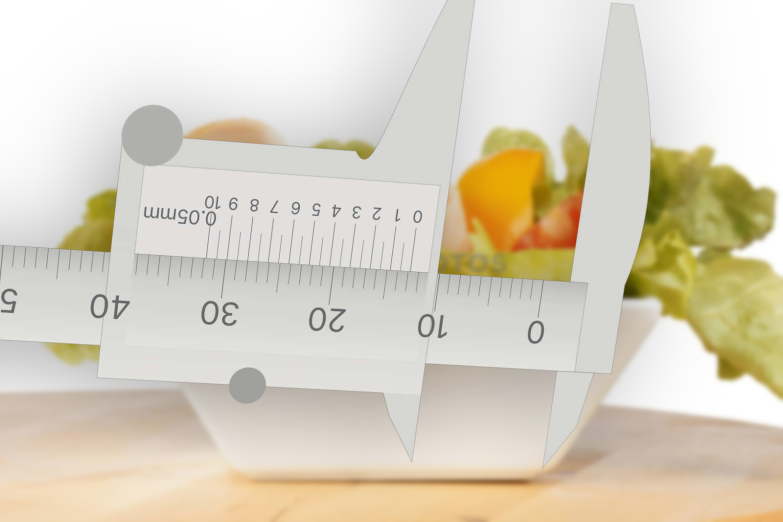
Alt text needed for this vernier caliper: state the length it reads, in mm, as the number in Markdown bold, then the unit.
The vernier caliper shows **12.8** mm
